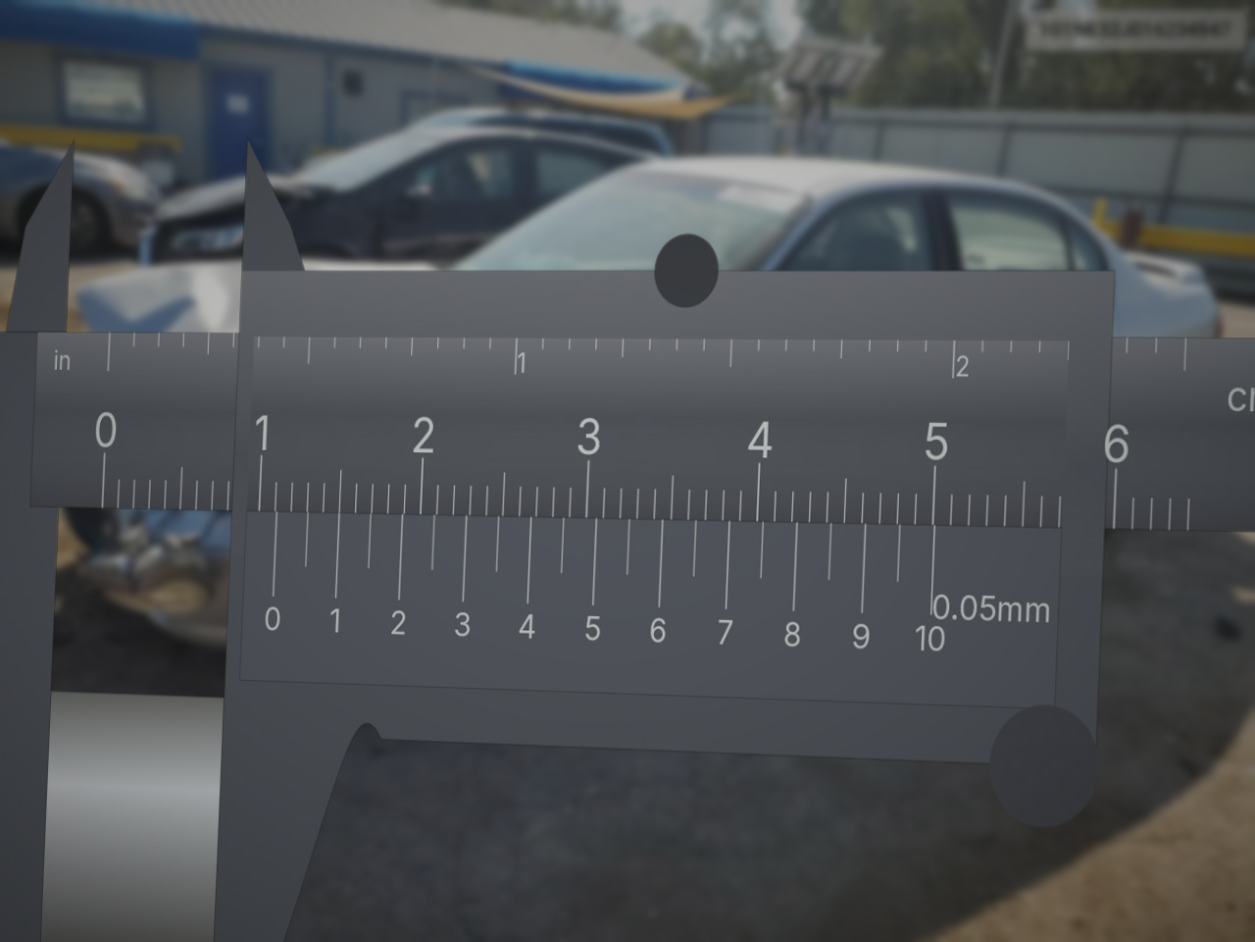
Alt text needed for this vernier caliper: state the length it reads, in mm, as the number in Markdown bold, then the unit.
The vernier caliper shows **11.1** mm
